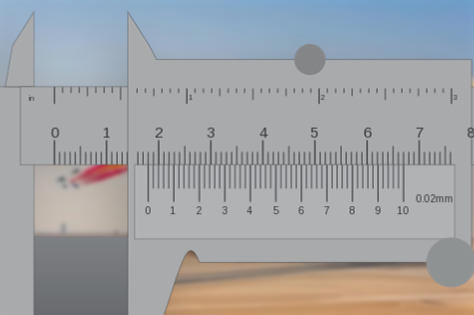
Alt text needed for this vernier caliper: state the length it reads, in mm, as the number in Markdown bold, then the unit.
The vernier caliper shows **18.0** mm
